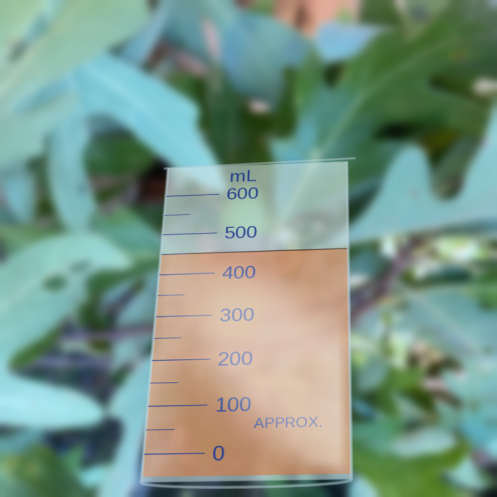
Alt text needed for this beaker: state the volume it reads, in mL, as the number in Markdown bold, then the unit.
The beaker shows **450** mL
